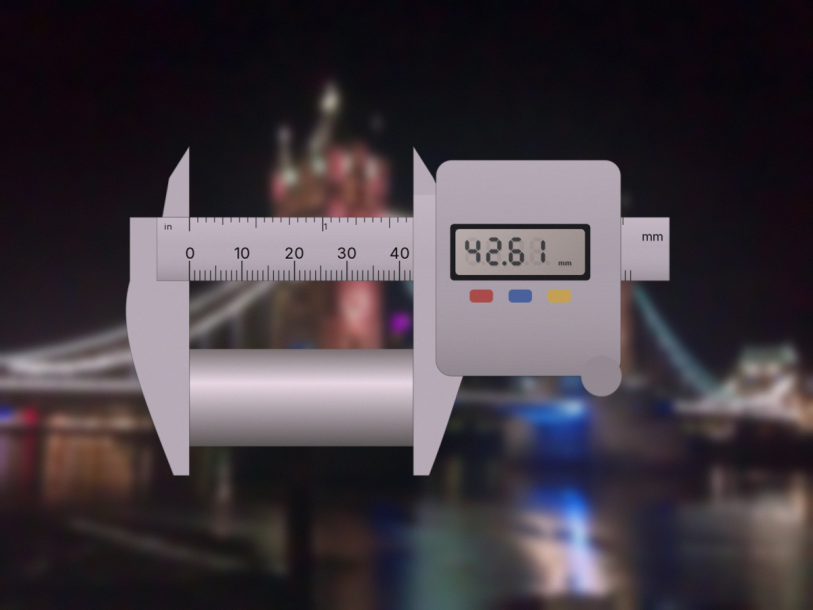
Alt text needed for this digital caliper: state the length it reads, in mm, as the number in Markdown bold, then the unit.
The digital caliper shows **42.61** mm
